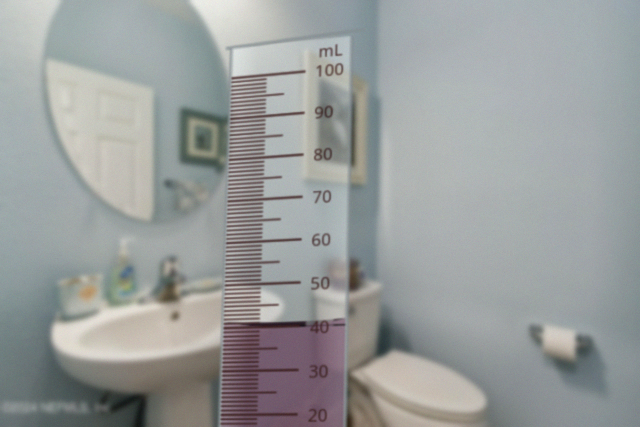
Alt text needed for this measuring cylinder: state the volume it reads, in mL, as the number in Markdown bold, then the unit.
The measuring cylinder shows **40** mL
